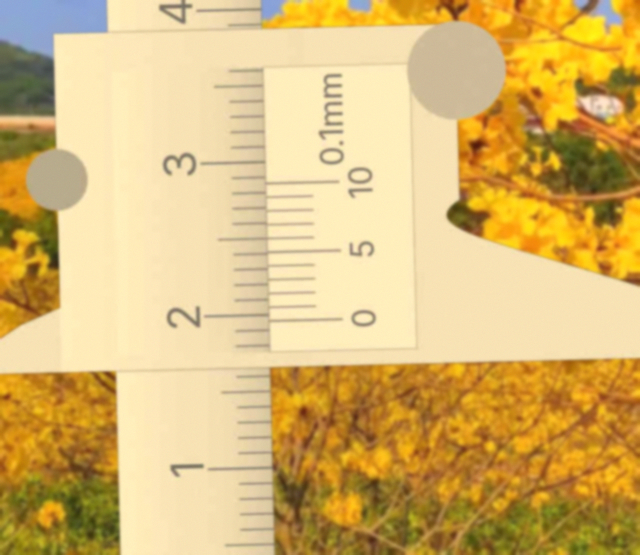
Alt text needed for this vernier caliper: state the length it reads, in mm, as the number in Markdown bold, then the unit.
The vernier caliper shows **19.6** mm
